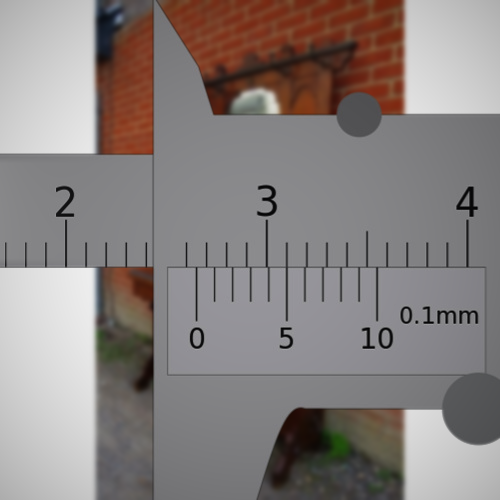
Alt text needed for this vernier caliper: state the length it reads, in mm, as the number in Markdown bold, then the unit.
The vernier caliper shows **26.5** mm
